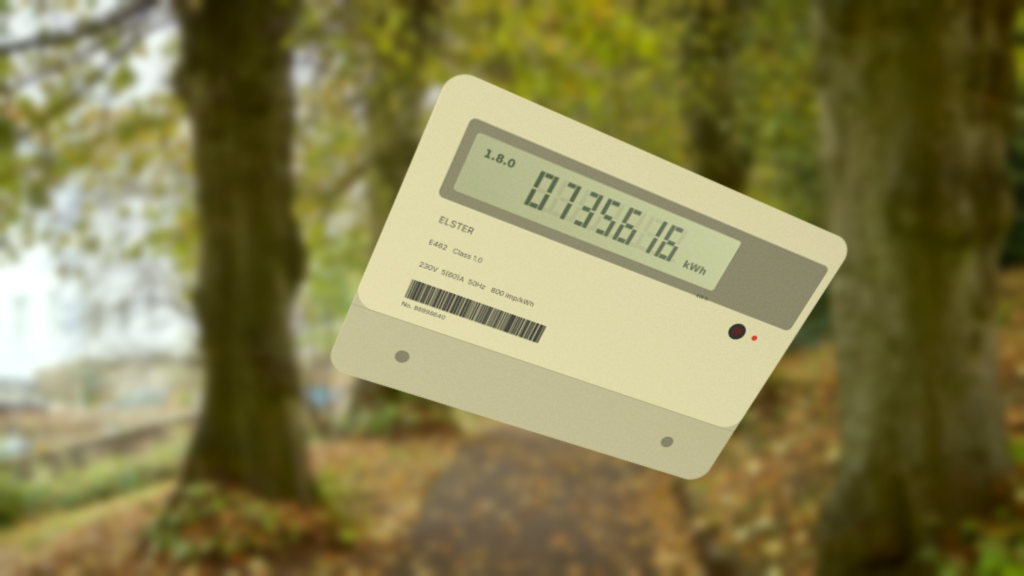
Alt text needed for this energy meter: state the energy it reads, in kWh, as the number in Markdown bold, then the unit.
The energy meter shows **735616** kWh
